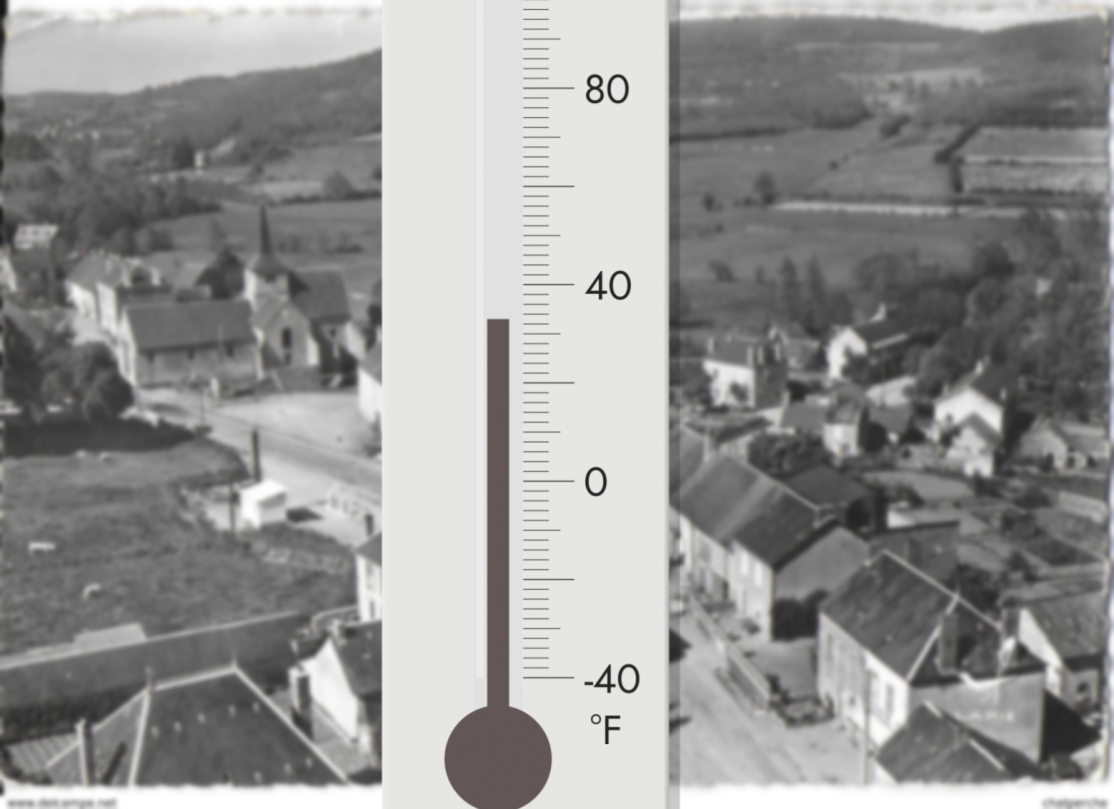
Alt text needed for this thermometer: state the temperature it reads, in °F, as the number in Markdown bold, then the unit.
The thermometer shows **33** °F
